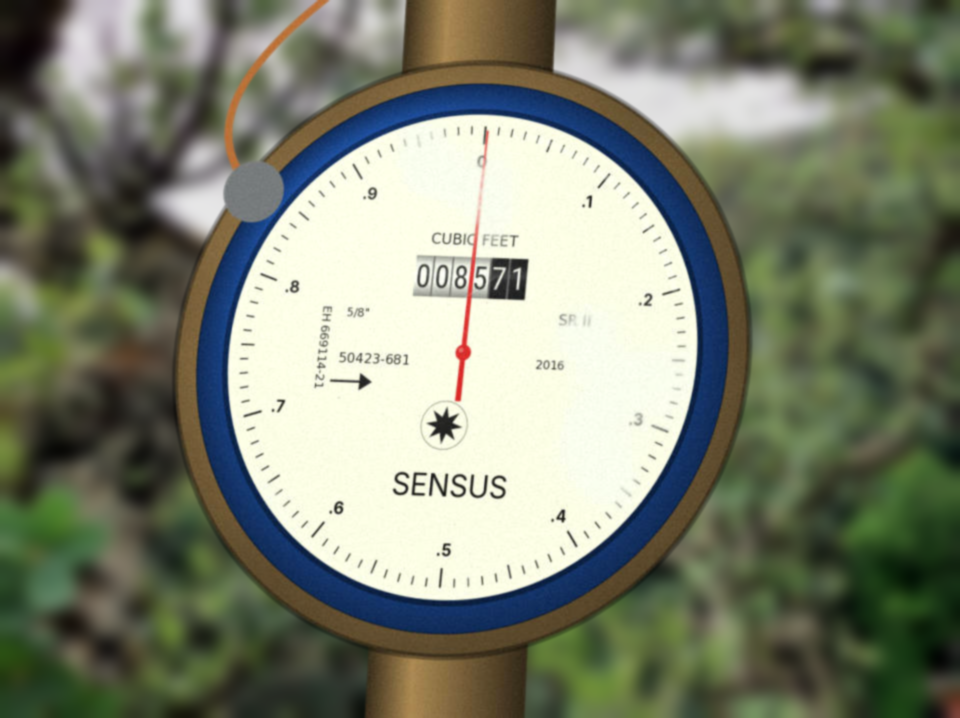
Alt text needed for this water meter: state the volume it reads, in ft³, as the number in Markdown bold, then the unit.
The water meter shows **8571.00** ft³
